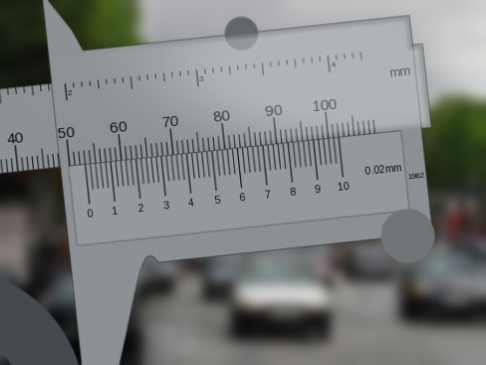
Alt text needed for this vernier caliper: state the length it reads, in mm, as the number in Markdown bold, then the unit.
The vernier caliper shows **53.0** mm
